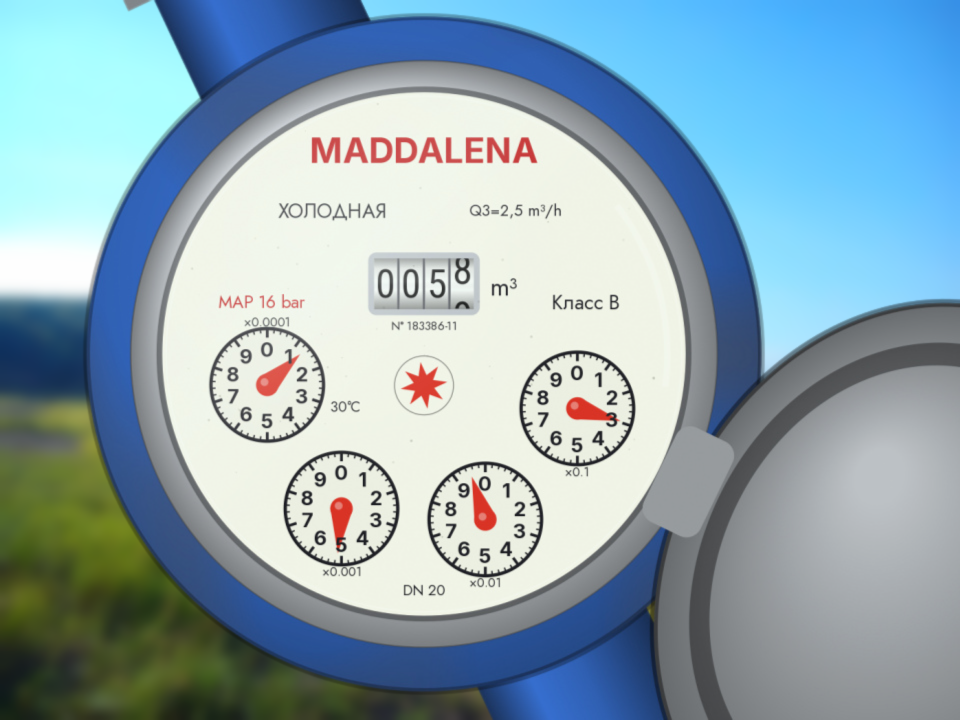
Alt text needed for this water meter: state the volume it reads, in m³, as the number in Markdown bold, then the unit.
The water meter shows **58.2951** m³
